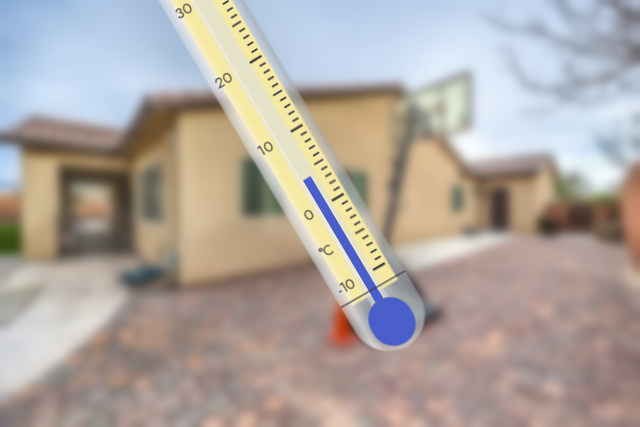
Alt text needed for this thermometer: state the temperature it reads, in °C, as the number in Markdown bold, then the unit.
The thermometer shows **4** °C
